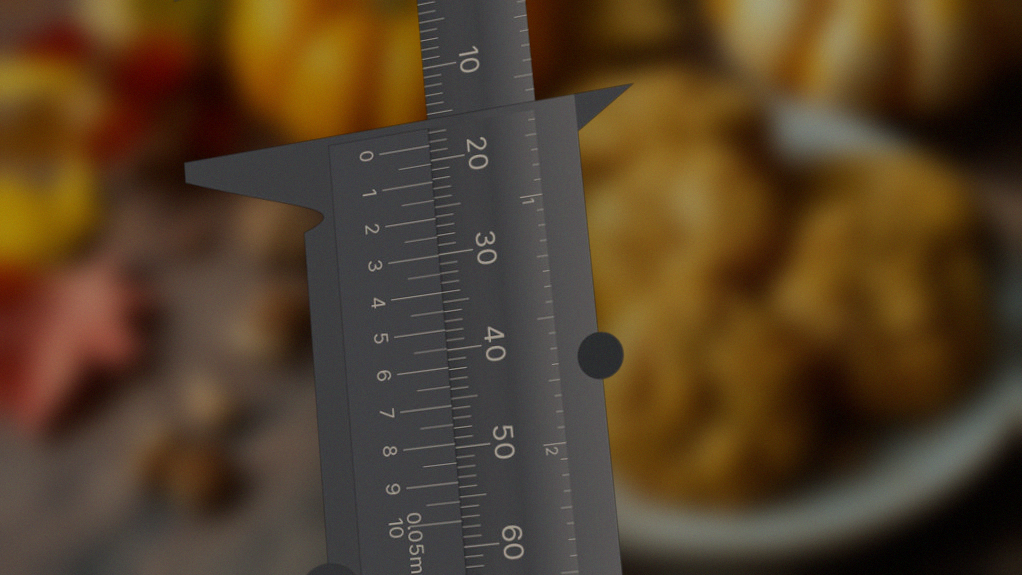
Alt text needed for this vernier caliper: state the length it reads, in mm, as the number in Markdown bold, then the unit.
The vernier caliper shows **18.4** mm
